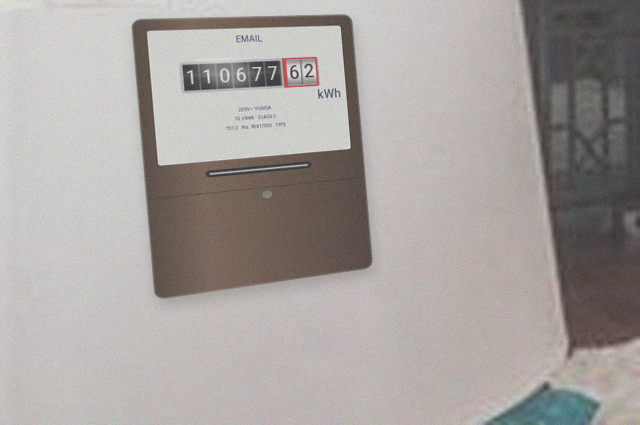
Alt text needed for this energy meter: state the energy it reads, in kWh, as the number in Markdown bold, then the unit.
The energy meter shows **110677.62** kWh
